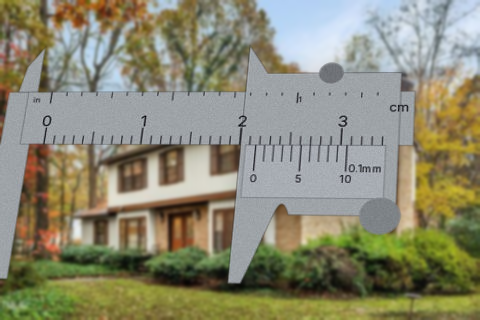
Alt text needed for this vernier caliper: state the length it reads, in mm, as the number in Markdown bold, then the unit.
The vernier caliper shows **21.6** mm
